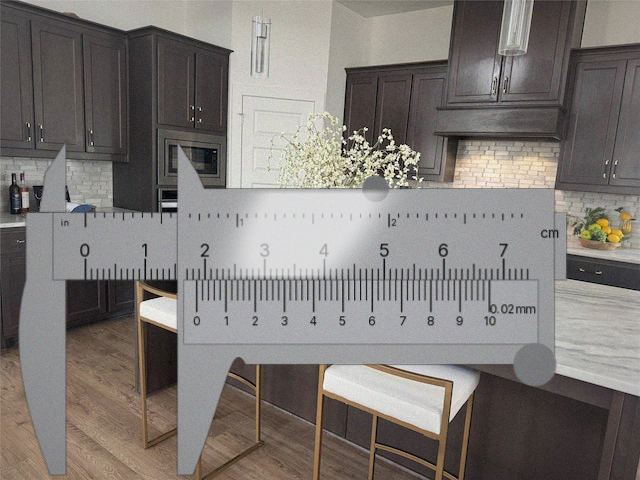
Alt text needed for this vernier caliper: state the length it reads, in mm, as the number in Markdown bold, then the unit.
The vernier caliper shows **18.6** mm
